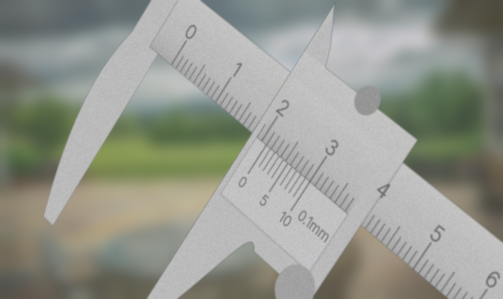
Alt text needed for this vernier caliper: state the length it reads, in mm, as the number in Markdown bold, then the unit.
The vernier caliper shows **21.0** mm
